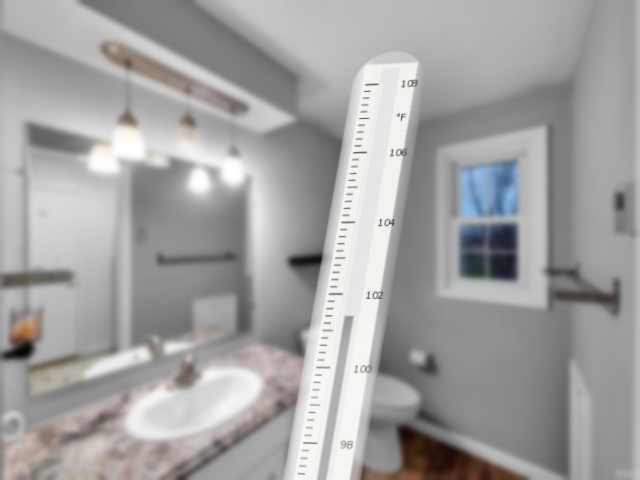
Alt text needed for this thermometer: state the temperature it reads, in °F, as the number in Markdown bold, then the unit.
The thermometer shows **101.4** °F
